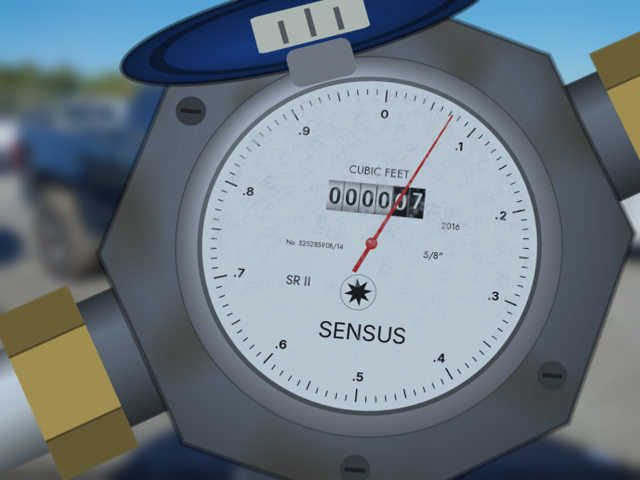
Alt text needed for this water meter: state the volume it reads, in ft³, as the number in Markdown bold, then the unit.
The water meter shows **7.07** ft³
